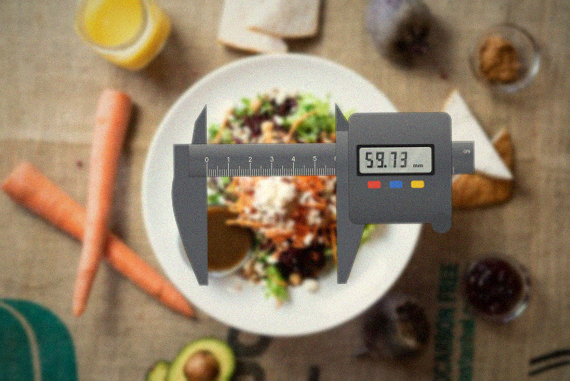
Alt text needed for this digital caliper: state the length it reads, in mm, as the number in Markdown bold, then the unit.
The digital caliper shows **59.73** mm
